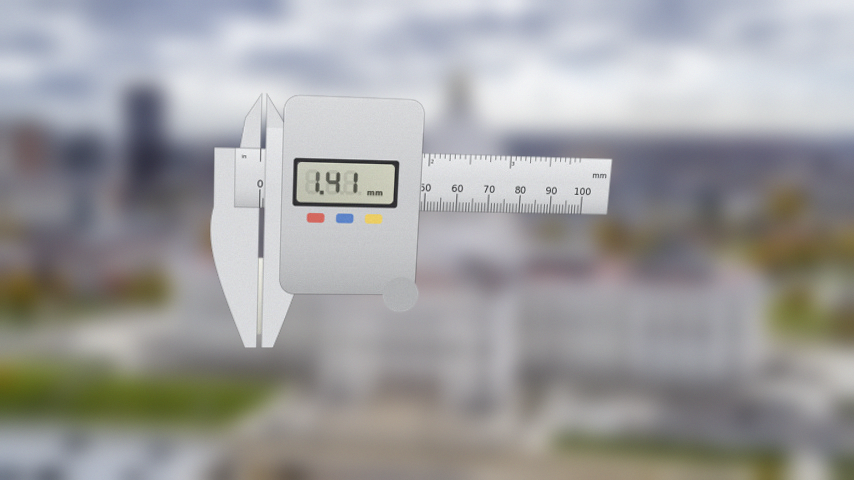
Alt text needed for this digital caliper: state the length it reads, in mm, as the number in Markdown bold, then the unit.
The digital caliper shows **1.41** mm
